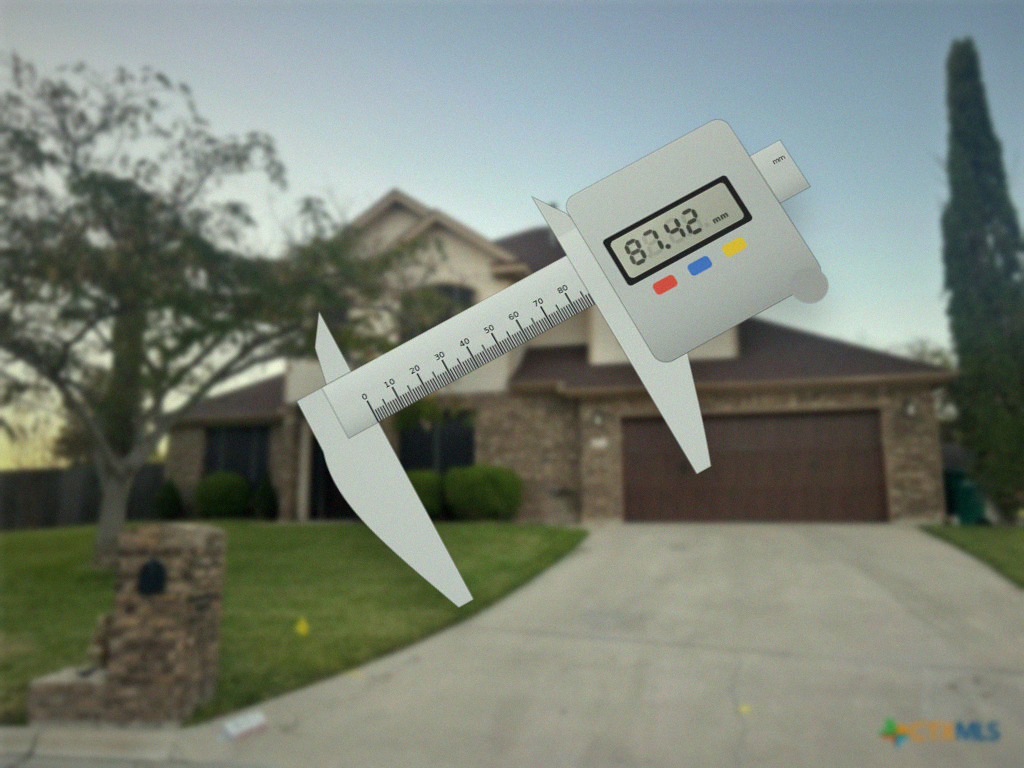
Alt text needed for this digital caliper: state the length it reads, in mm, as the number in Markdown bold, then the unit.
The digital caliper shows **87.42** mm
